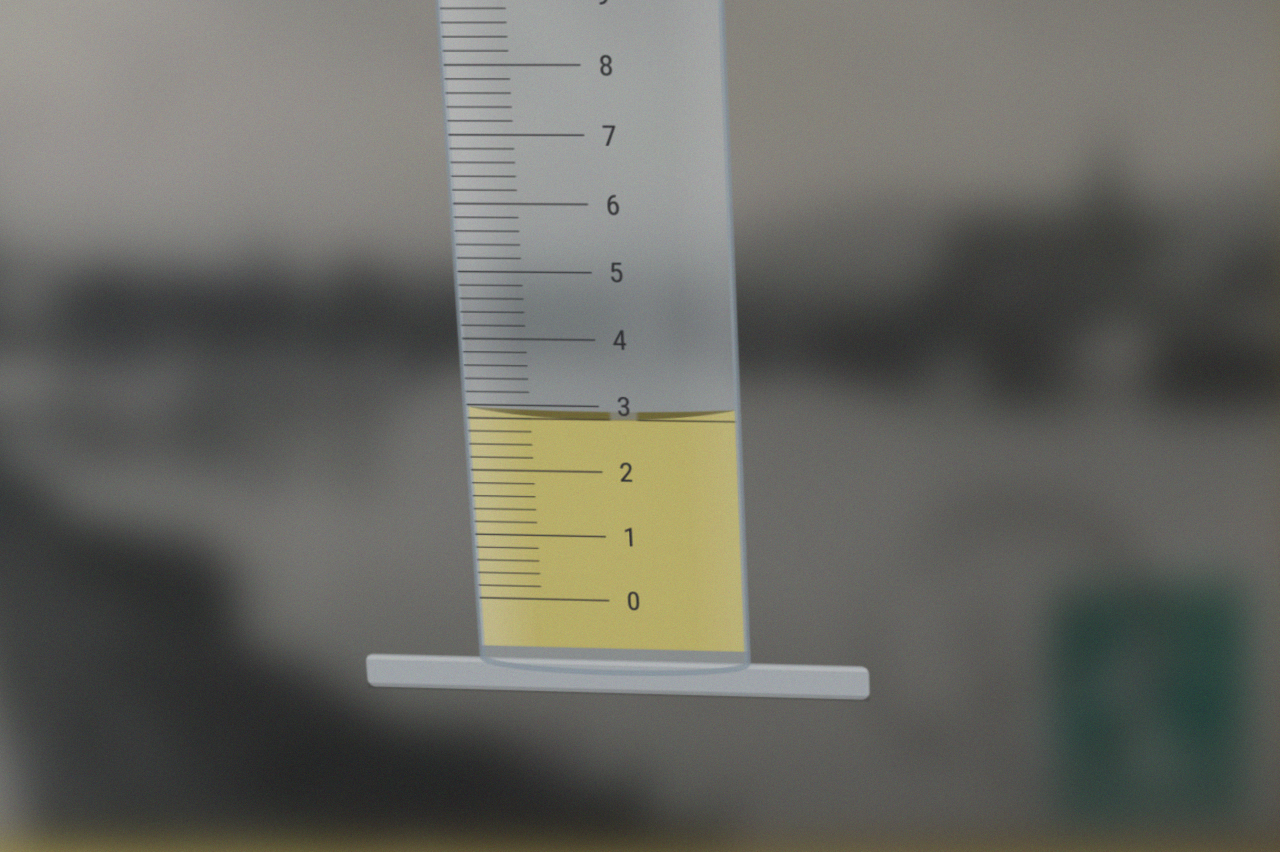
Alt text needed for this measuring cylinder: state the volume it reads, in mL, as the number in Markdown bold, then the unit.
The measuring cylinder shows **2.8** mL
